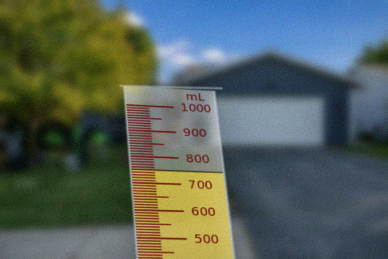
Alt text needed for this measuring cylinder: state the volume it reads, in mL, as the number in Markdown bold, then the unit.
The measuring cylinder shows **750** mL
